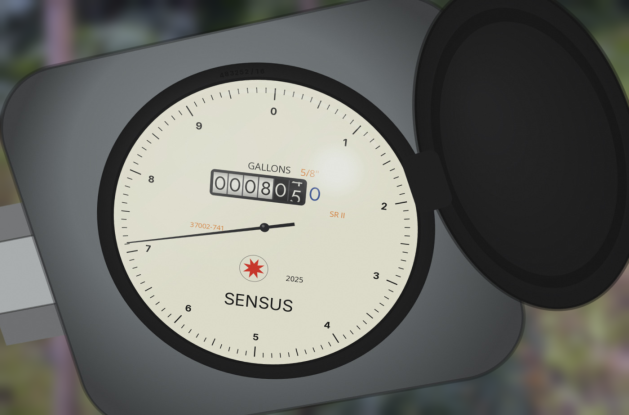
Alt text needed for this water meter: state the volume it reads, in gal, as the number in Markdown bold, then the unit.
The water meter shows **8047.1** gal
